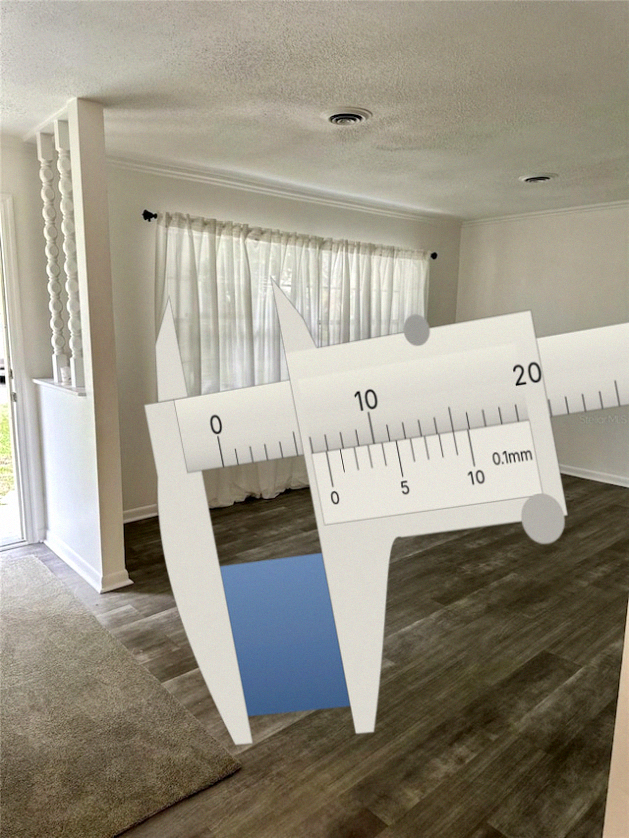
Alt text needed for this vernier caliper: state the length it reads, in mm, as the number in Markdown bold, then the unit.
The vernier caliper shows **6.9** mm
